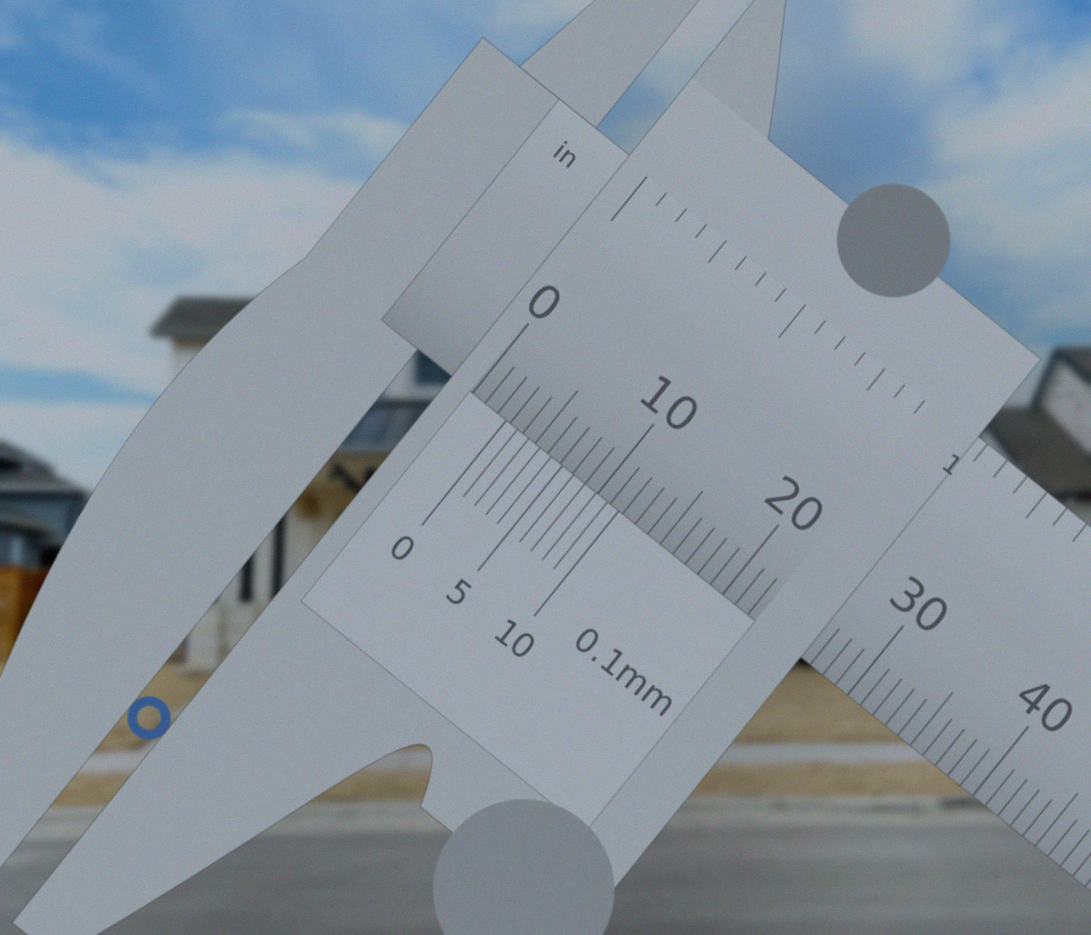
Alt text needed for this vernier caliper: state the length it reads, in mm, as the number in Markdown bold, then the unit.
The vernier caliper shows **2.7** mm
